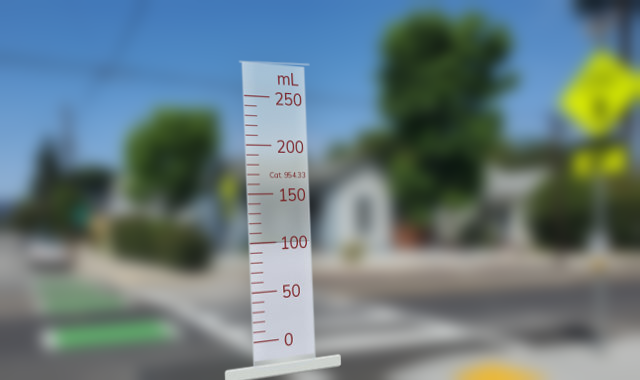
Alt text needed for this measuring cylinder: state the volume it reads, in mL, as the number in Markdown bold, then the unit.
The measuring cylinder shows **100** mL
